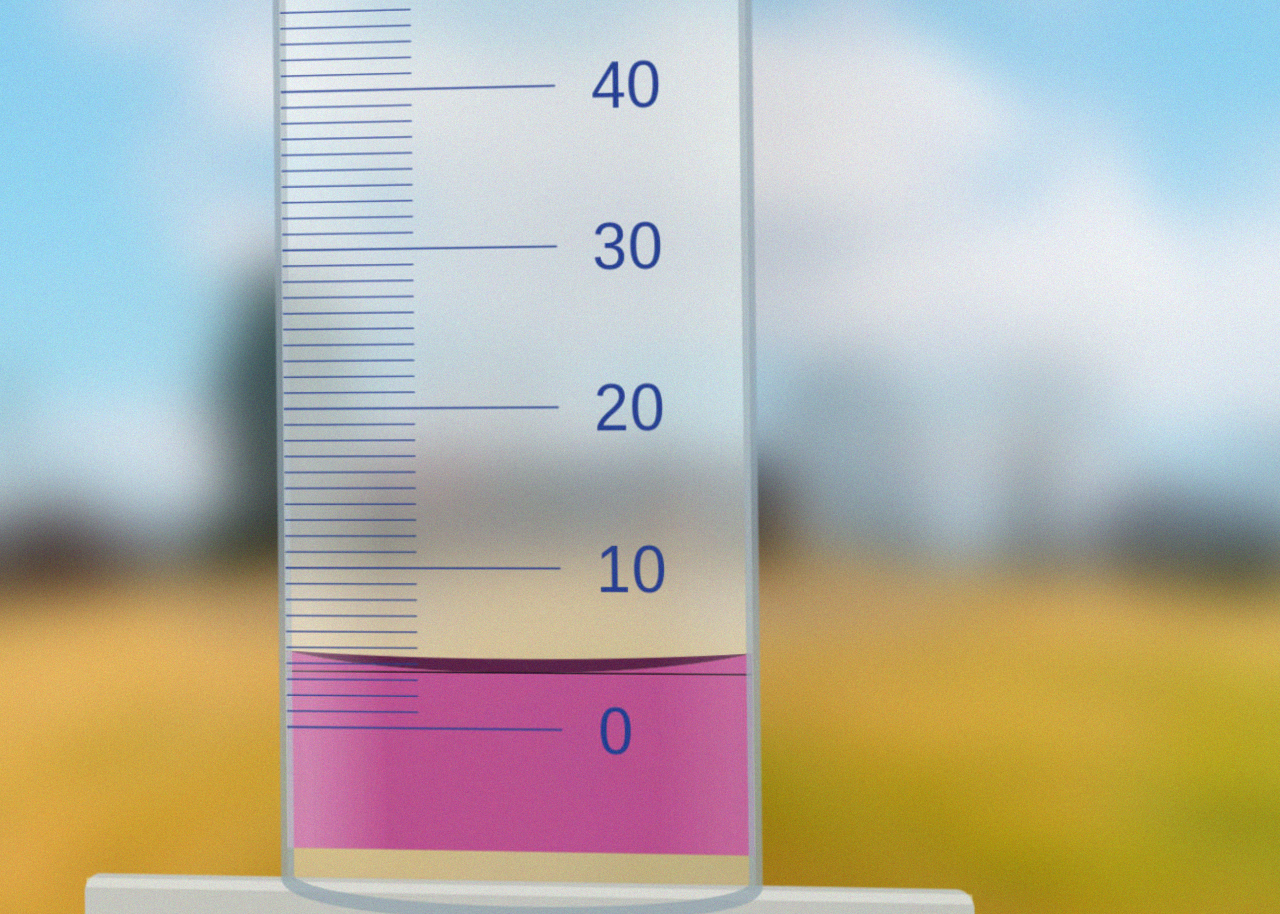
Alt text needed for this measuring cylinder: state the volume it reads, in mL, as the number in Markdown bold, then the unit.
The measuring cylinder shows **3.5** mL
